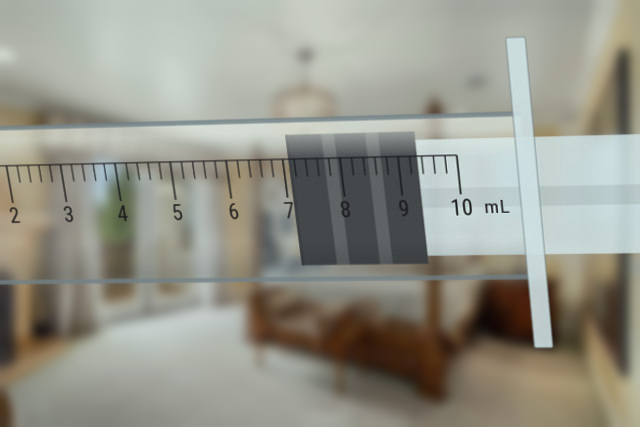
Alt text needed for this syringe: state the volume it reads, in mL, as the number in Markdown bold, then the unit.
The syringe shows **7.1** mL
